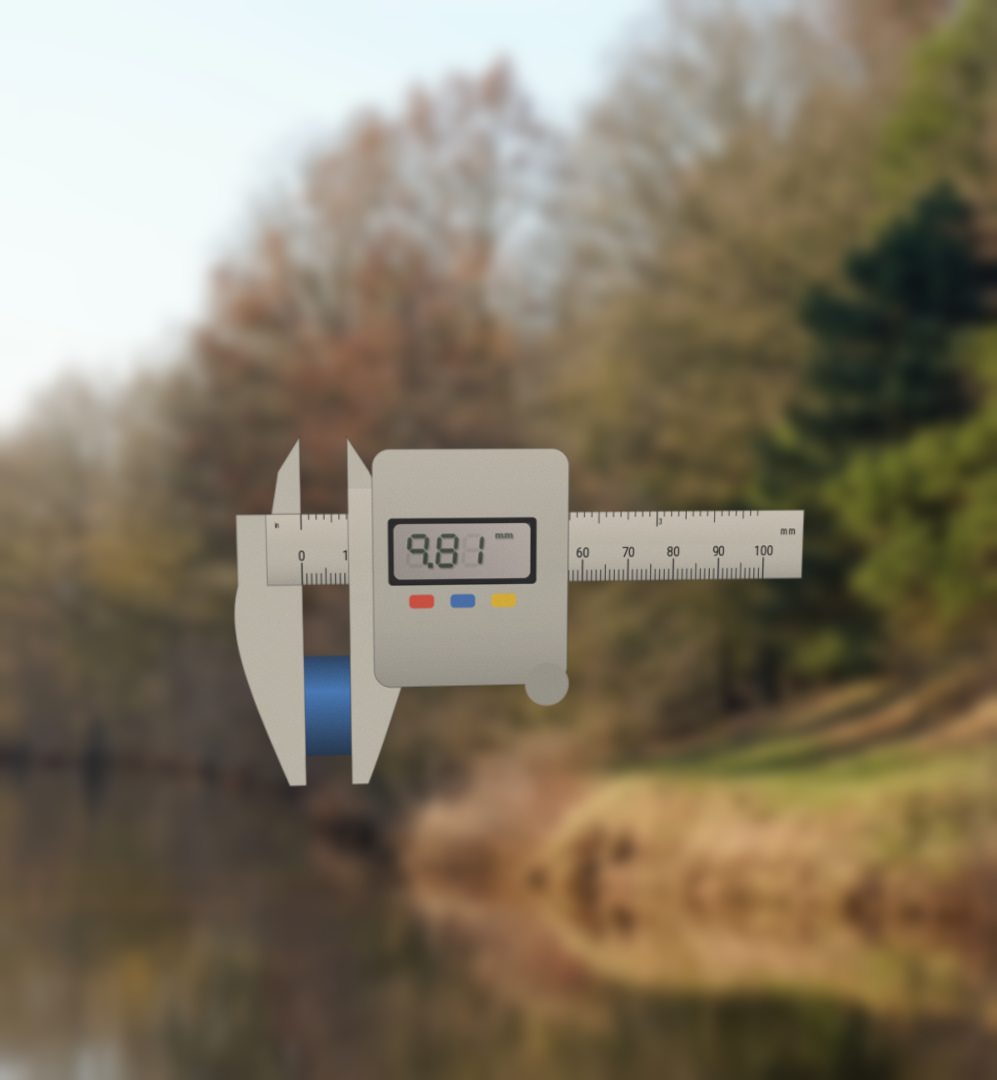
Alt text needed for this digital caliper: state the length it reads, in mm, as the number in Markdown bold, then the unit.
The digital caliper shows **9.81** mm
